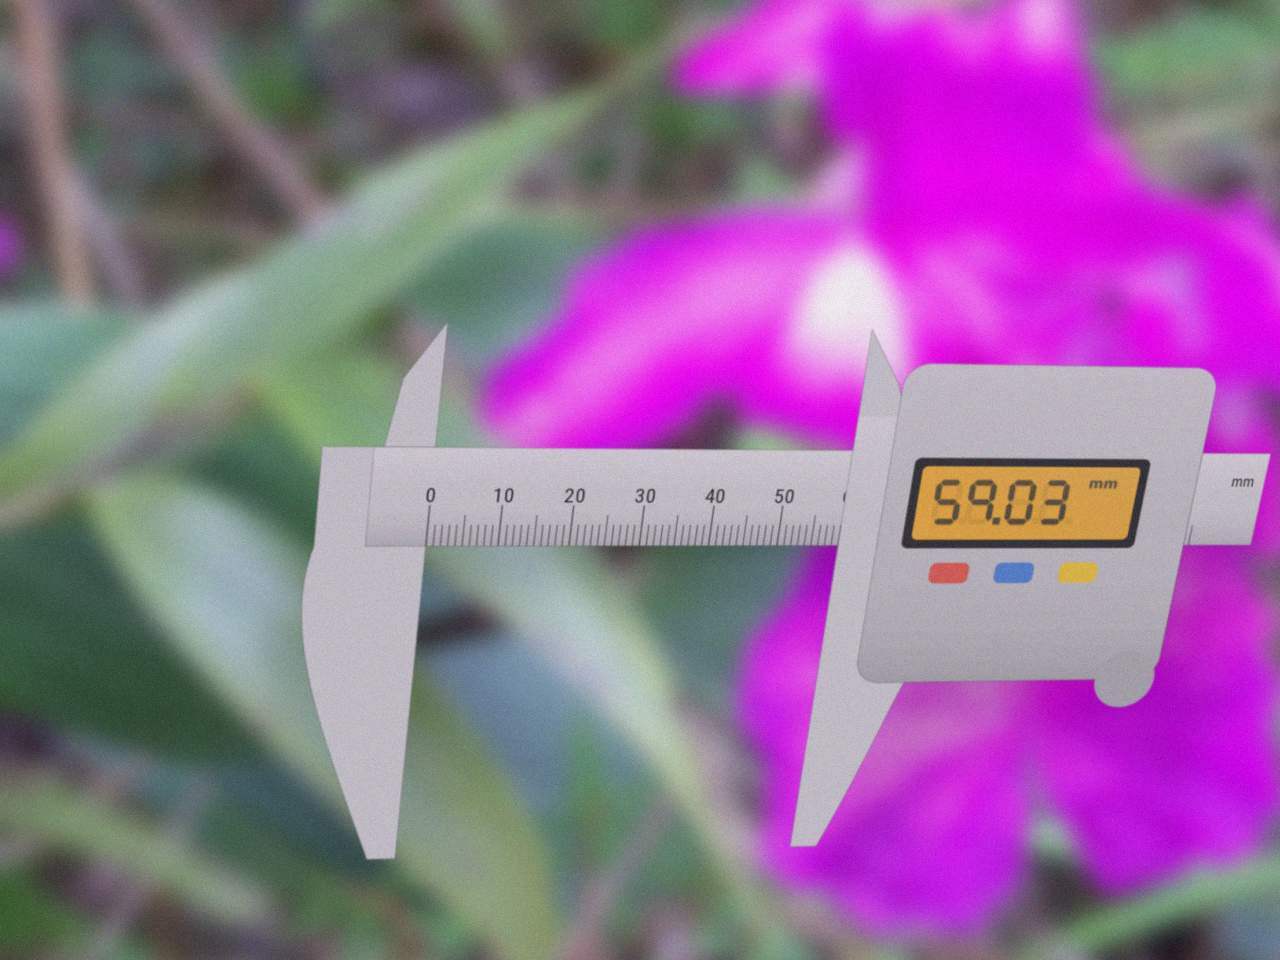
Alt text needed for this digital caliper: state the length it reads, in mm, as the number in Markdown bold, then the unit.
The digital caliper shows **59.03** mm
